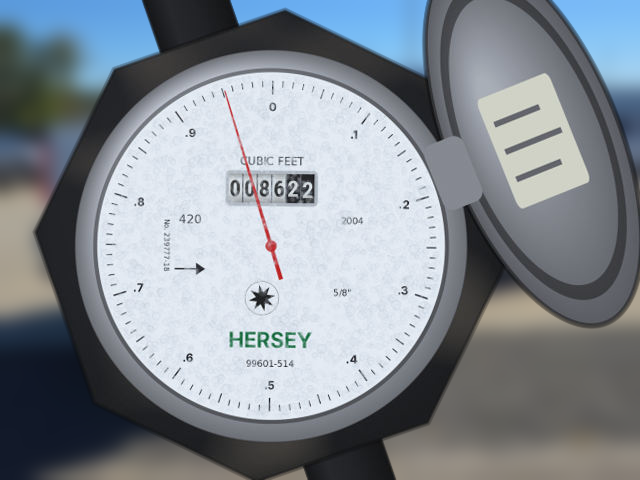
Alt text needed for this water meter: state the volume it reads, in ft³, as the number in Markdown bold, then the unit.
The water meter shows **8621.95** ft³
